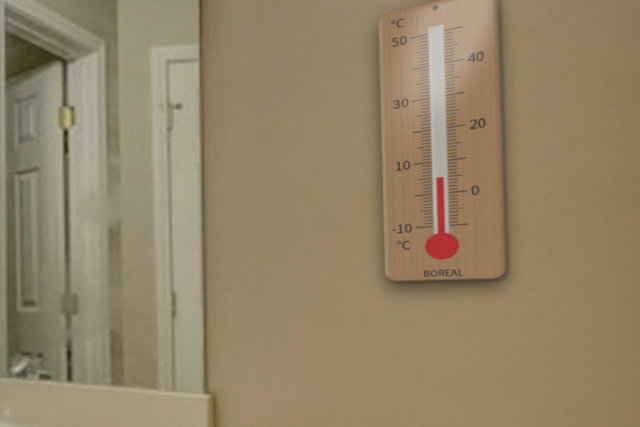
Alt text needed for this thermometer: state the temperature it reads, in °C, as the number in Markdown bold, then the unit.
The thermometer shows **5** °C
